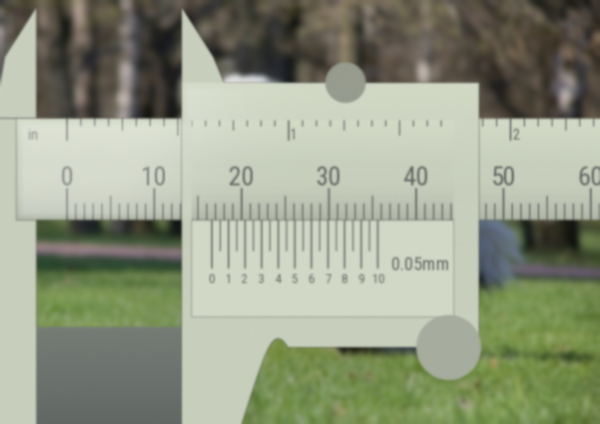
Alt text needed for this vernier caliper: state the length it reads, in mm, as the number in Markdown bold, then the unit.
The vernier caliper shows **16.6** mm
